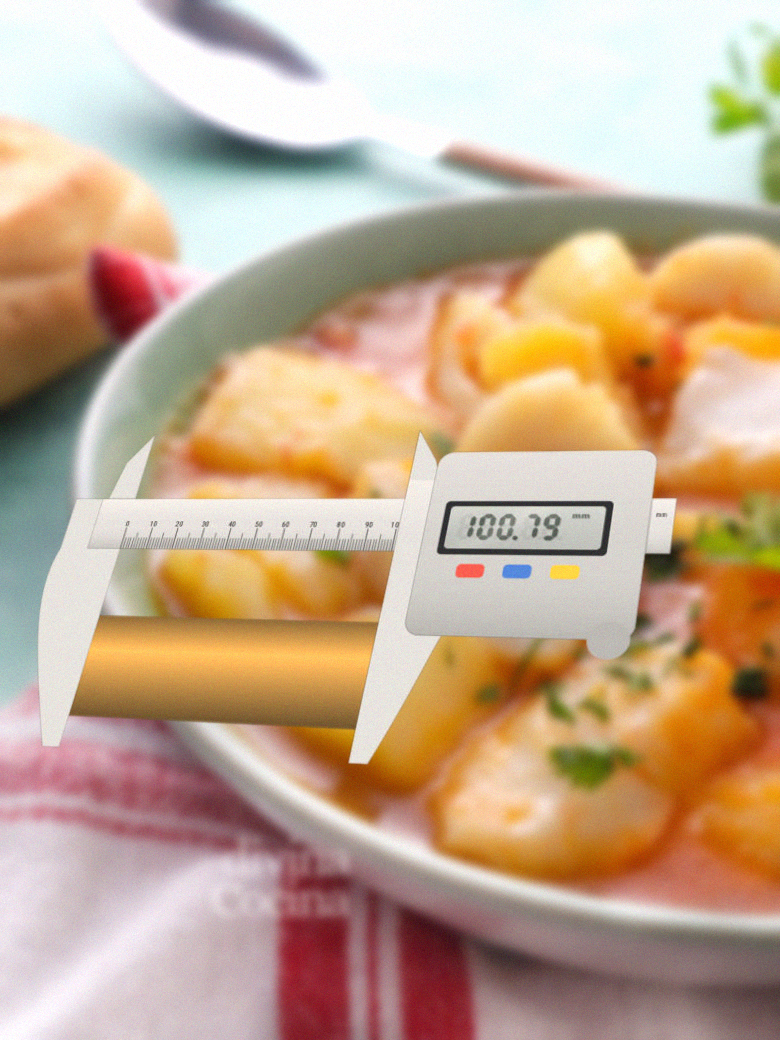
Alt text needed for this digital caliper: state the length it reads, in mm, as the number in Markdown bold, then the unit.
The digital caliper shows **100.79** mm
